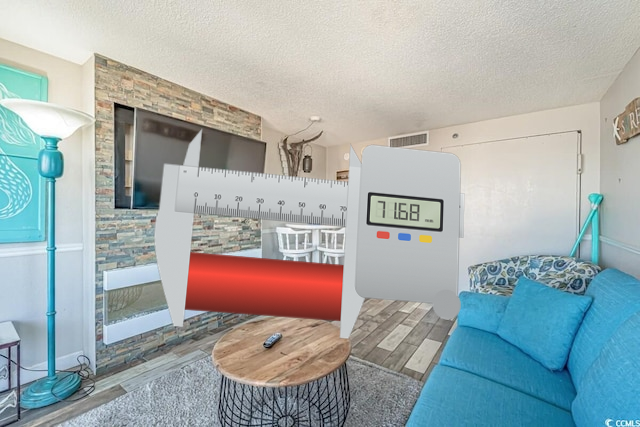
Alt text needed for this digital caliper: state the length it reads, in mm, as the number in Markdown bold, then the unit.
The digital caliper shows **71.68** mm
